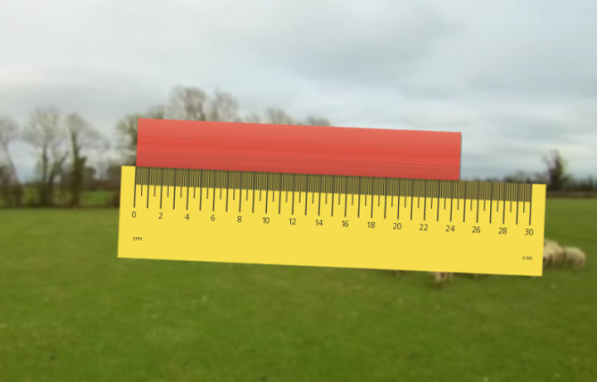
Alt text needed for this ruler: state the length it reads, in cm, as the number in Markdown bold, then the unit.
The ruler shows **24.5** cm
